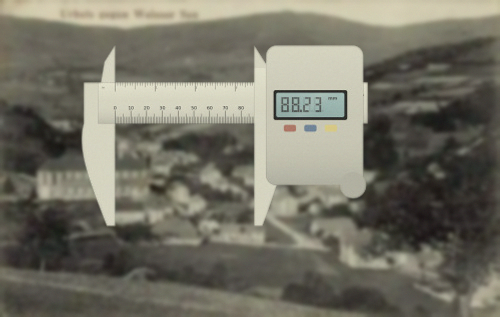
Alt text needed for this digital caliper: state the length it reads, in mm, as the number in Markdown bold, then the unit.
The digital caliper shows **88.23** mm
